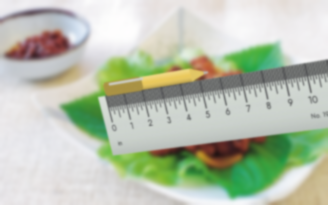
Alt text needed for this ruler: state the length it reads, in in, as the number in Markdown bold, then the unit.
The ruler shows **5.5** in
